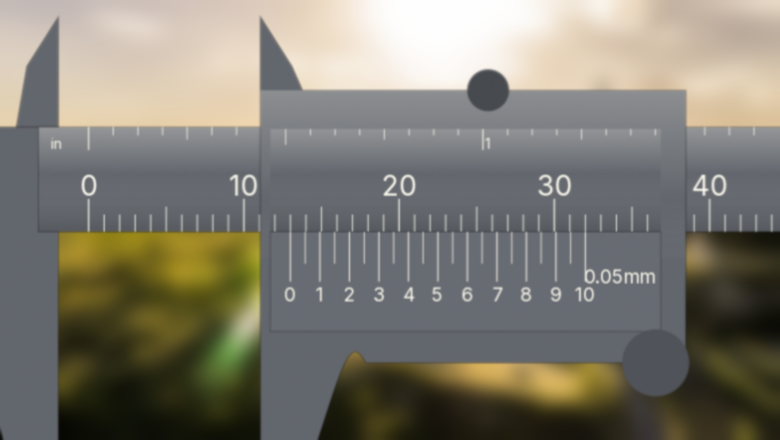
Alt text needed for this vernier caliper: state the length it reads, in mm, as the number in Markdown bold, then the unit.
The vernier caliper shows **13.0** mm
